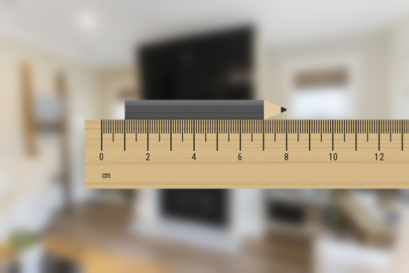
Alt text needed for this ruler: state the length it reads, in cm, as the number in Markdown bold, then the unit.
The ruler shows **7** cm
